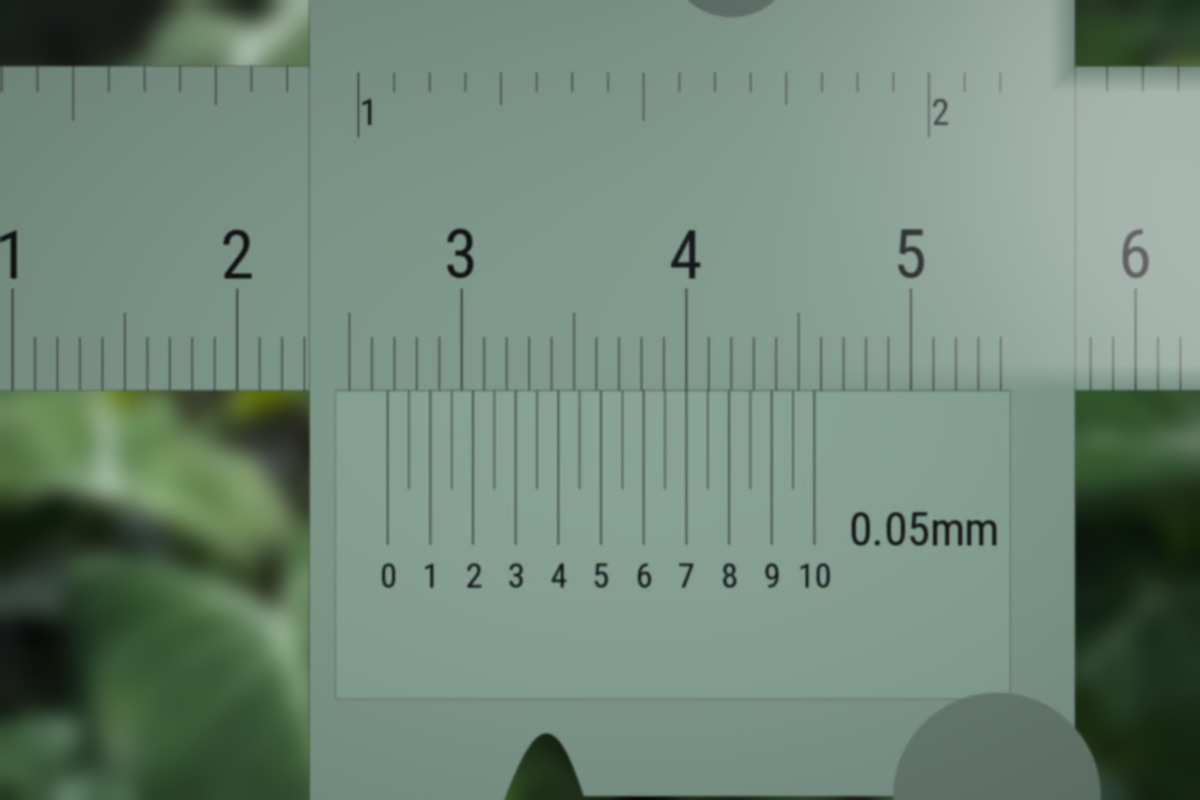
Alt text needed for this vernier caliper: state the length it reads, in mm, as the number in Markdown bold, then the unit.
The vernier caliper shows **26.7** mm
